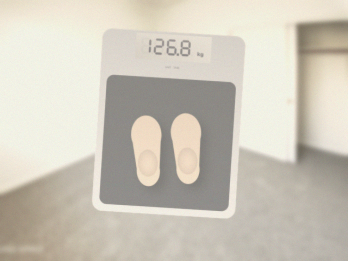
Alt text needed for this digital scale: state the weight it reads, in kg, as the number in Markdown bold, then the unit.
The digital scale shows **126.8** kg
